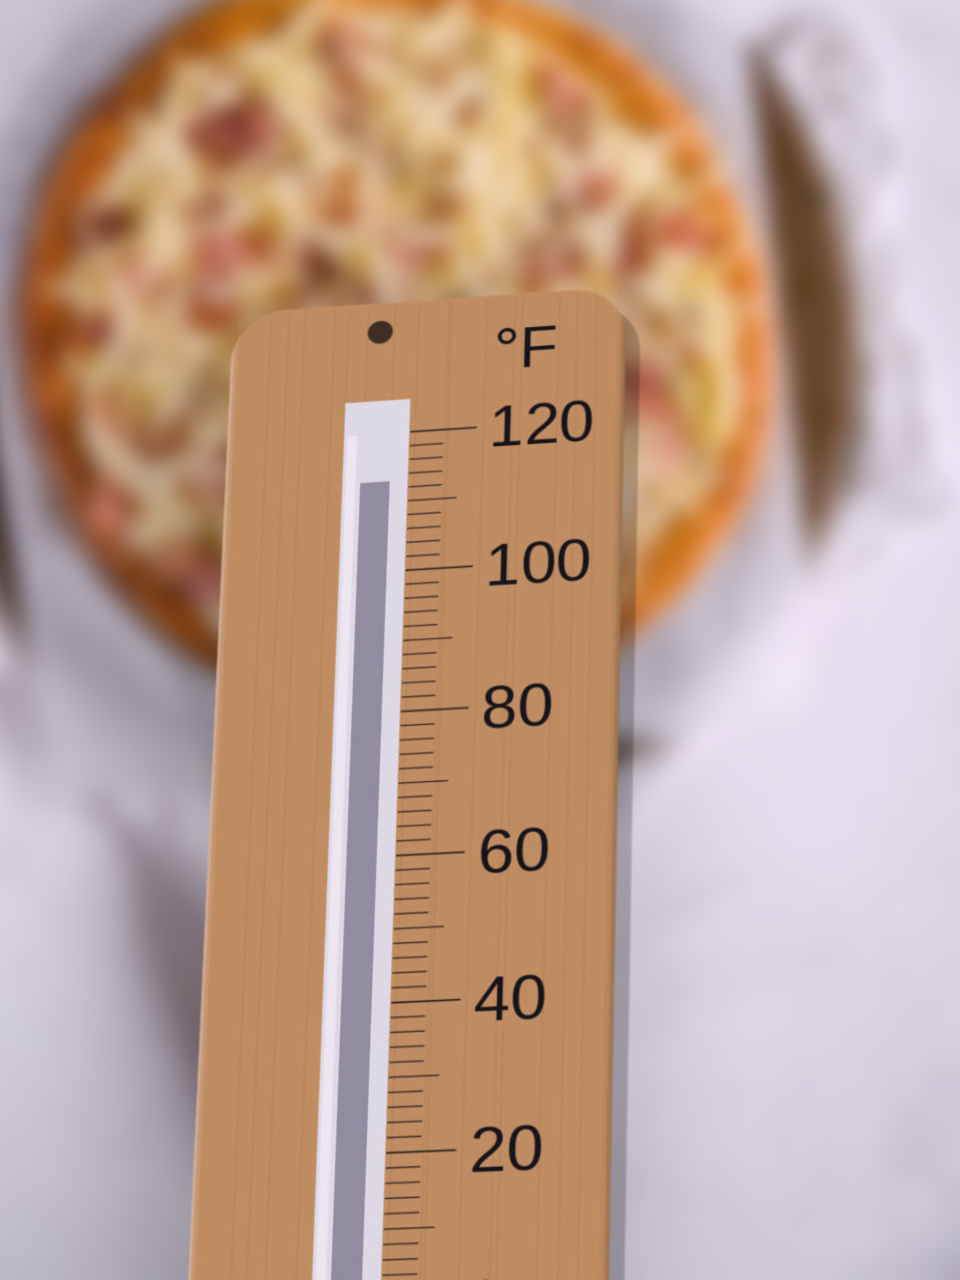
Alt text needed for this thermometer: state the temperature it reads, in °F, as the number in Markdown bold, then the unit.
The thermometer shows **113** °F
